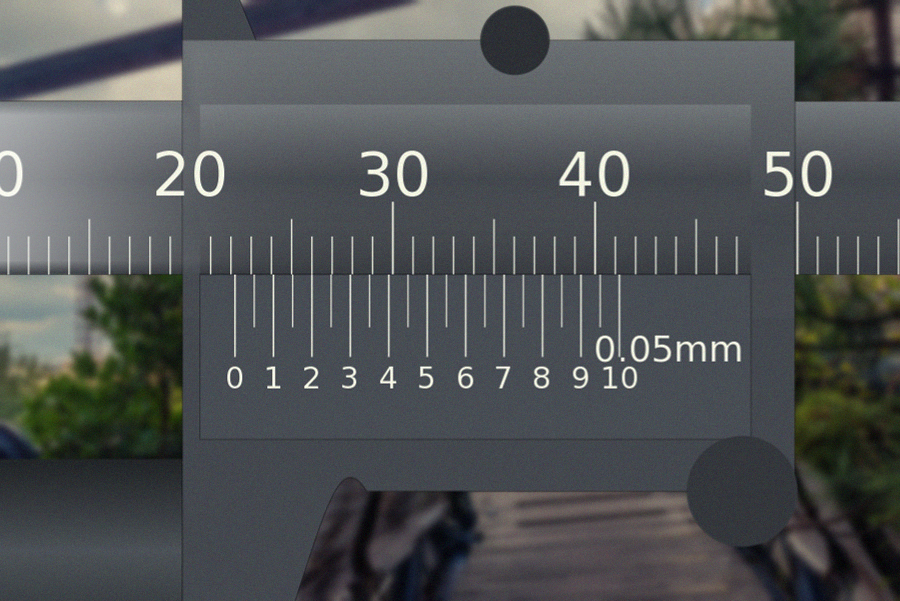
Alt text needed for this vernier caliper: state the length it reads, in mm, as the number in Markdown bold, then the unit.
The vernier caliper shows **22.2** mm
